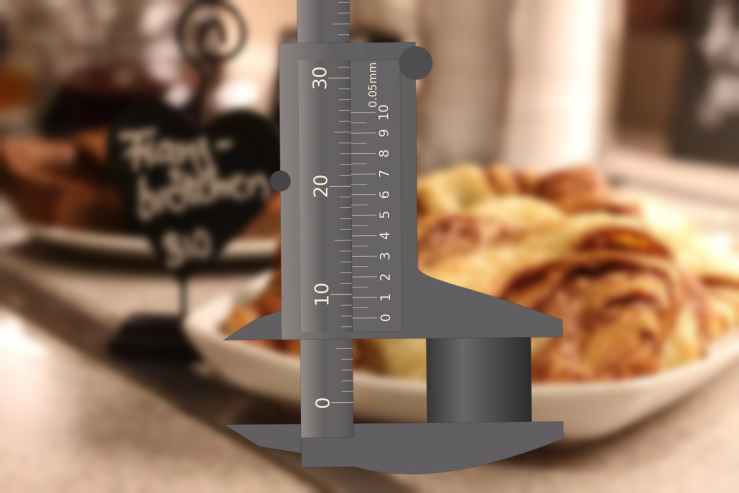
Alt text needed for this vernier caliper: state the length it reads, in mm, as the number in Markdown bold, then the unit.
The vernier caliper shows **7.8** mm
